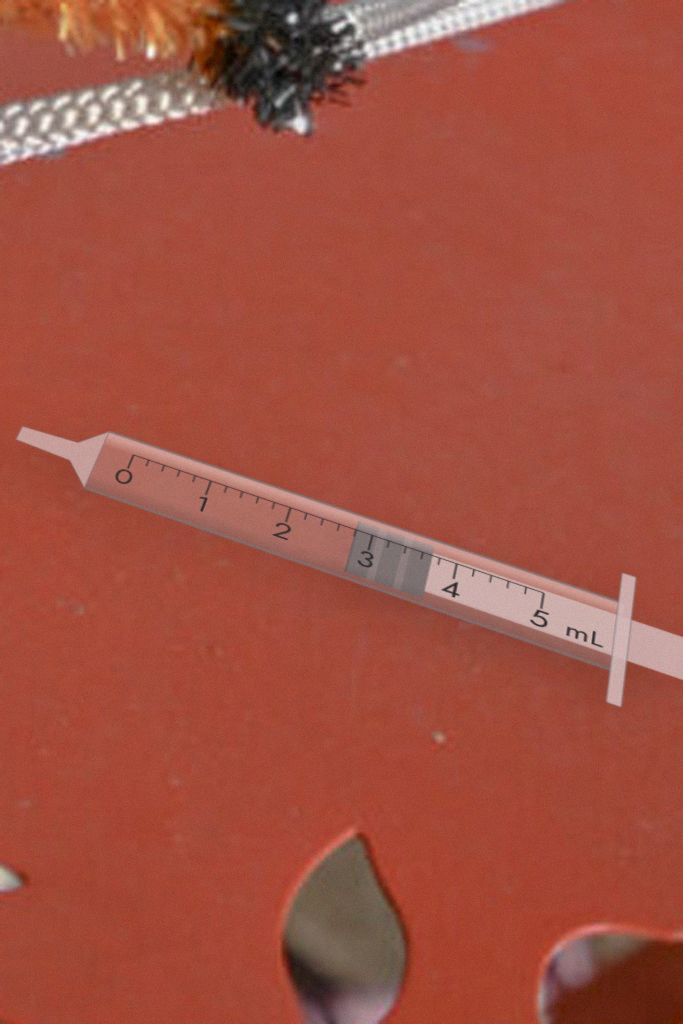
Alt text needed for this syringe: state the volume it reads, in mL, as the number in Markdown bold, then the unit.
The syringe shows **2.8** mL
